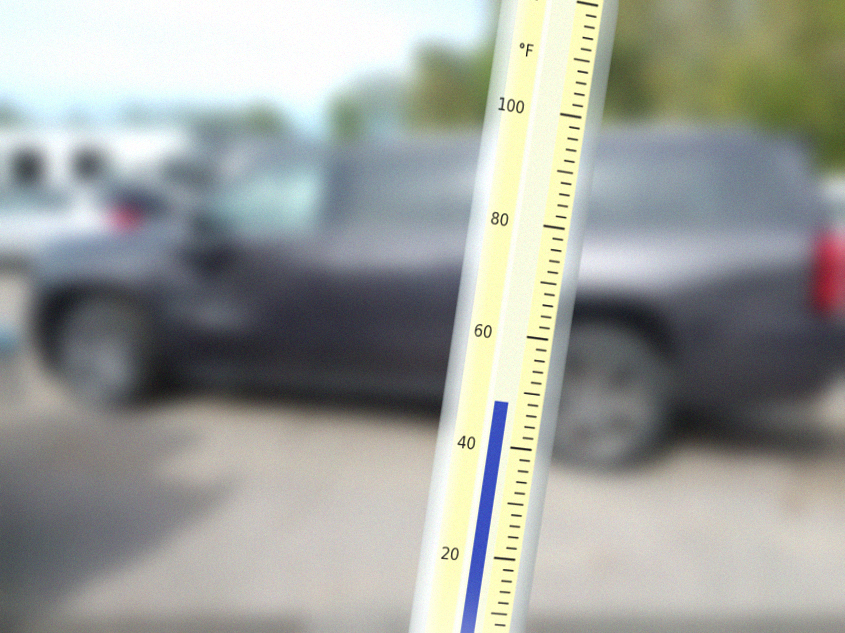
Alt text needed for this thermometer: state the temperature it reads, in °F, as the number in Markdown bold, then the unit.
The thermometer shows **48** °F
